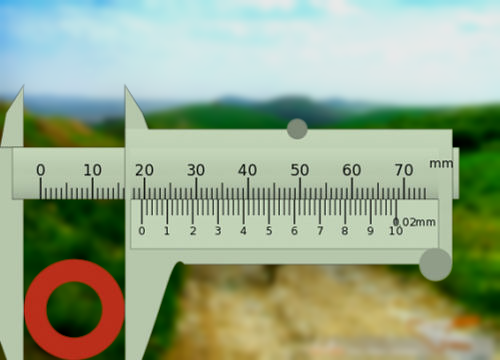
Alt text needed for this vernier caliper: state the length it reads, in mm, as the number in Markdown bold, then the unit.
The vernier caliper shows **19.5** mm
